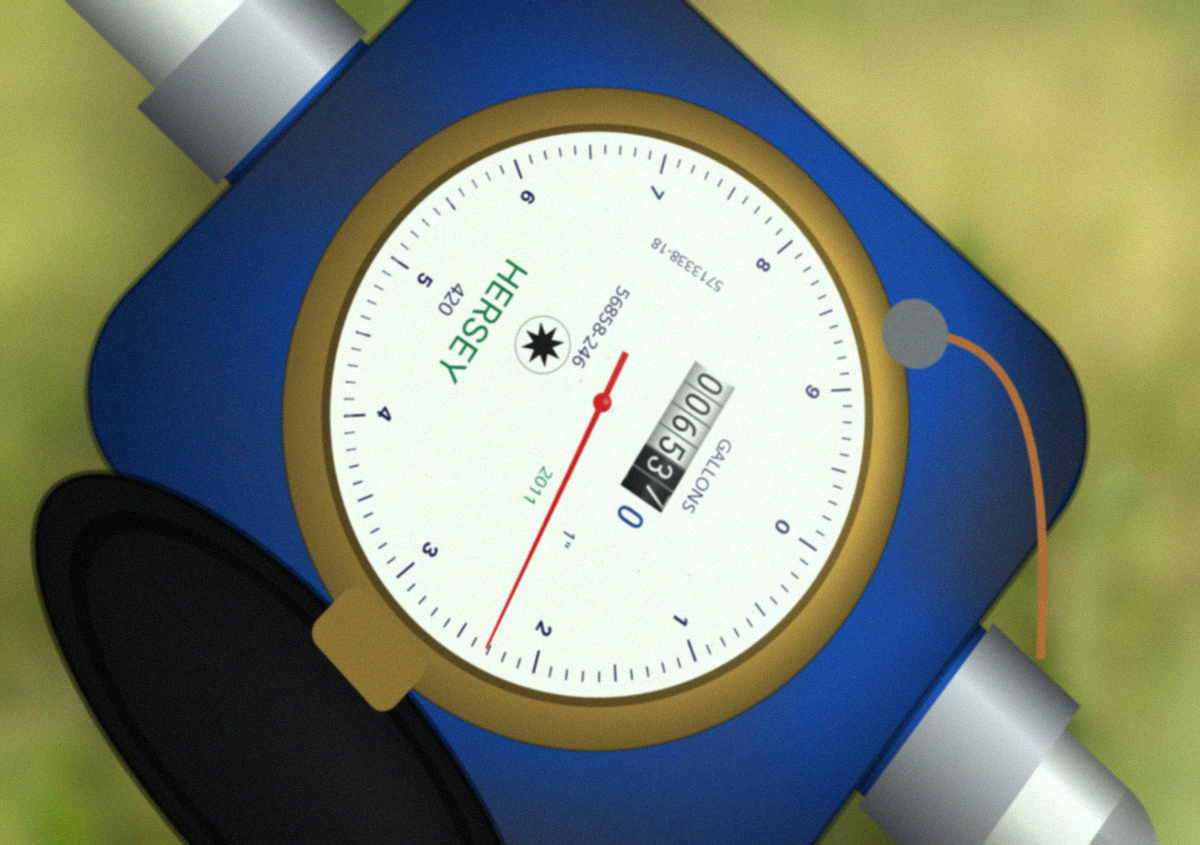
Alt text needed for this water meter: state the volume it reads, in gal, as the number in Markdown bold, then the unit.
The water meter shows **65372.3** gal
